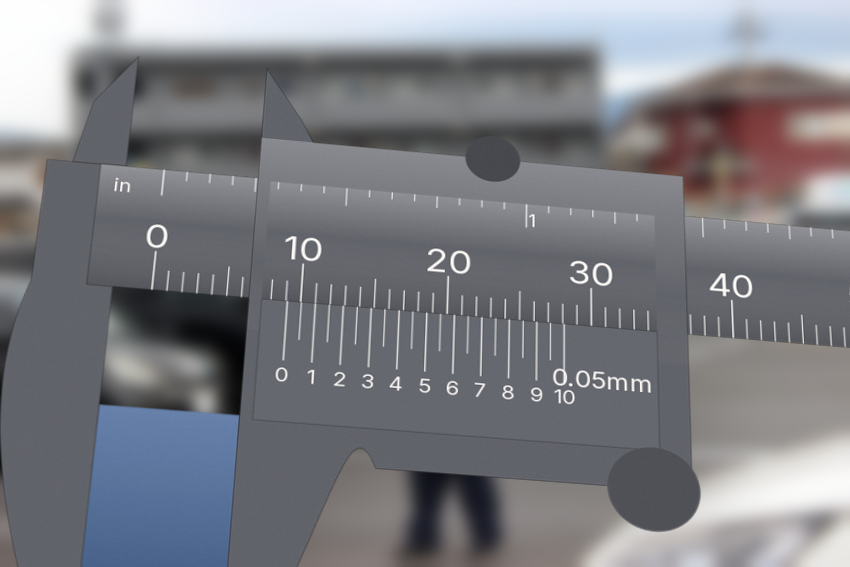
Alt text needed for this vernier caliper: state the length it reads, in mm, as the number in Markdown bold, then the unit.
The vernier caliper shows **9.1** mm
